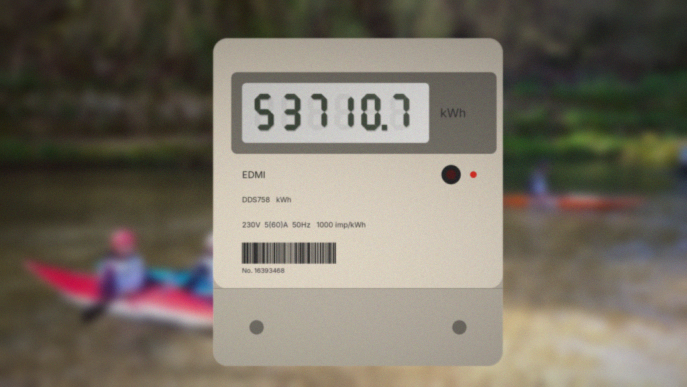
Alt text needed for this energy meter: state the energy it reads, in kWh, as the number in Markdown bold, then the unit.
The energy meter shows **53710.7** kWh
